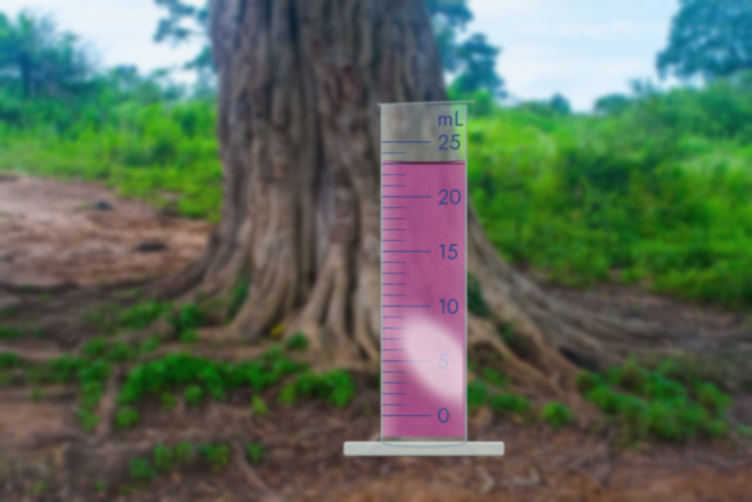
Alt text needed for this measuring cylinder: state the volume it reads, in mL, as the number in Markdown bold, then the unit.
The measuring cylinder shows **23** mL
